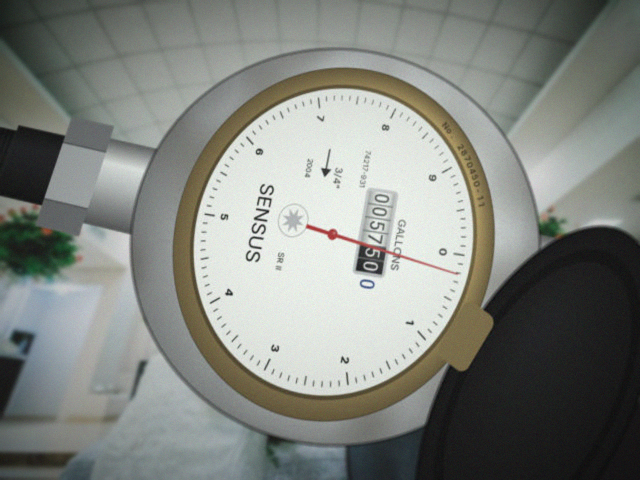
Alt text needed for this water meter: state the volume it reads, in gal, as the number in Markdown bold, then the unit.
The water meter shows **57500.2** gal
